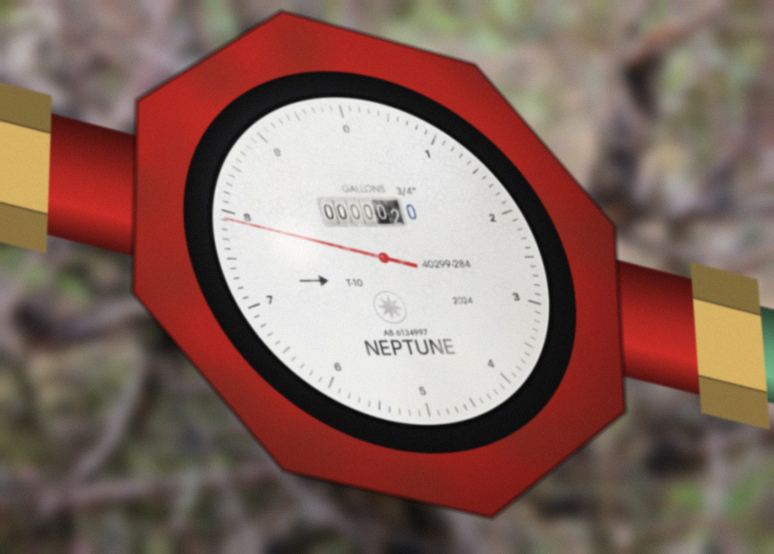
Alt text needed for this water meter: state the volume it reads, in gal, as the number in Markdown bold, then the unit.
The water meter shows **17.9** gal
